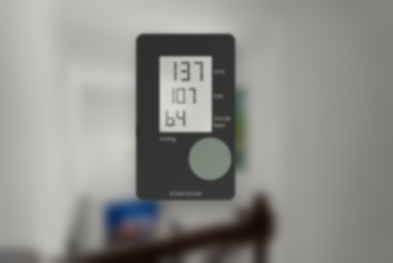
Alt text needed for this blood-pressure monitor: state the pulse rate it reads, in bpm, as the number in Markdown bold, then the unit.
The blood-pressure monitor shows **64** bpm
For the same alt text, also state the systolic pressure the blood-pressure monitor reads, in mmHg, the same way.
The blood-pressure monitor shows **137** mmHg
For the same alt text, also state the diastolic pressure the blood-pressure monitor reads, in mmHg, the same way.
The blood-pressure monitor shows **107** mmHg
